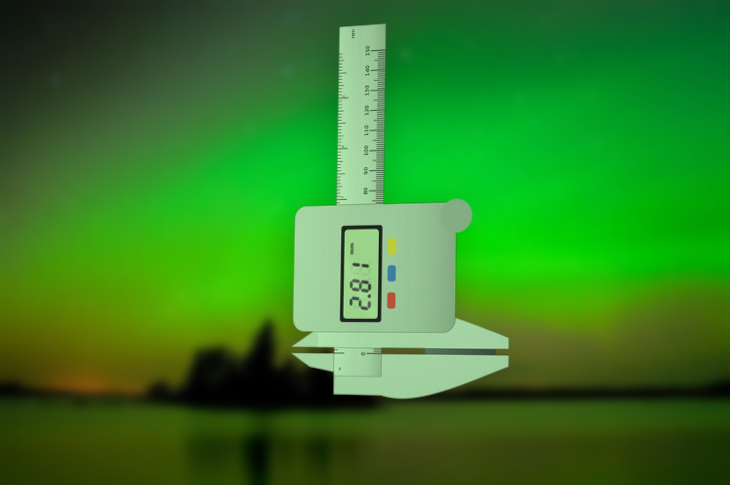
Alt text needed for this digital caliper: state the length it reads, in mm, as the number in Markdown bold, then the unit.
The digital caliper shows **2.81** mm
